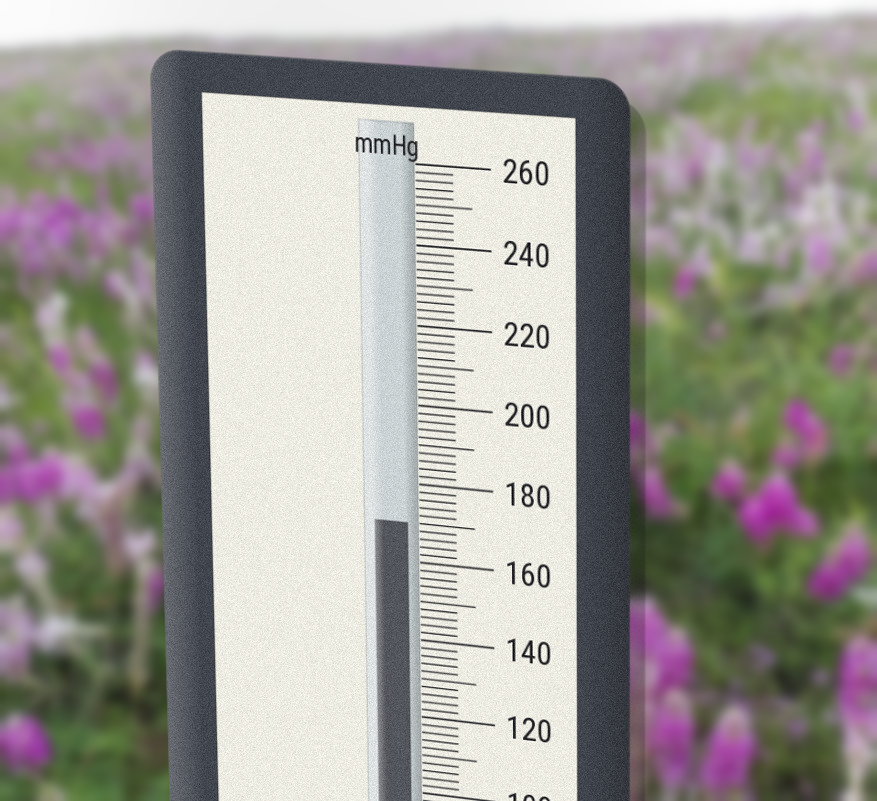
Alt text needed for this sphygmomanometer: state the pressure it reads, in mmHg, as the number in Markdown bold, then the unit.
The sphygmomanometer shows **170** mmHg
